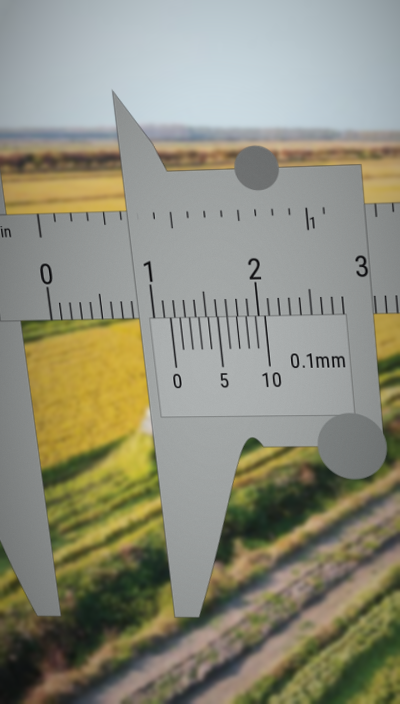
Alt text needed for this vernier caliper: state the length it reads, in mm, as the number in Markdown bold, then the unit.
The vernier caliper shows **11.6** mm
